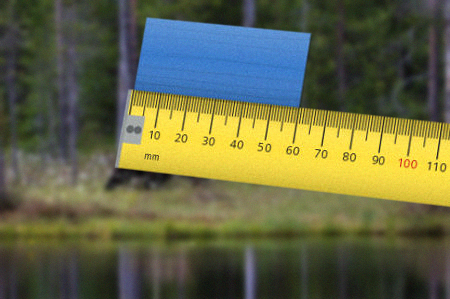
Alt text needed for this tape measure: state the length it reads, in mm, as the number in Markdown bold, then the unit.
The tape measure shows **60** mm
